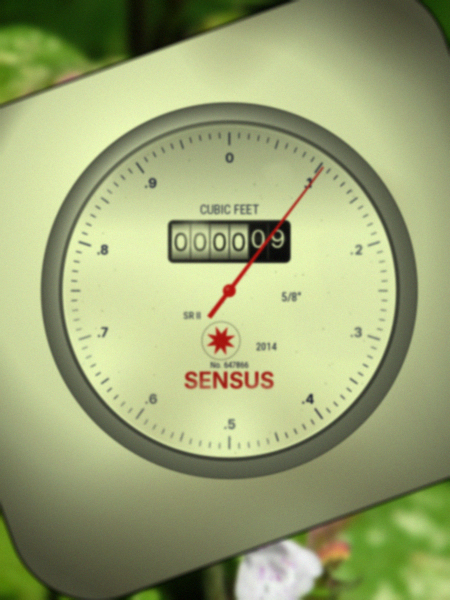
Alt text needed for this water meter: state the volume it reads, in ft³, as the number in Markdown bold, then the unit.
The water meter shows **9.10** ft³
